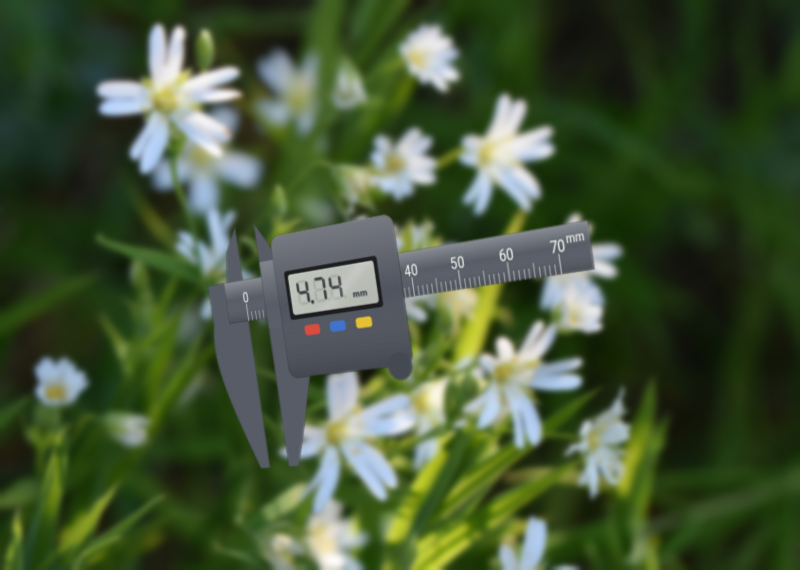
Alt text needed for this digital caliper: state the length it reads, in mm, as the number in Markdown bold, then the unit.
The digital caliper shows **4.74** mm
